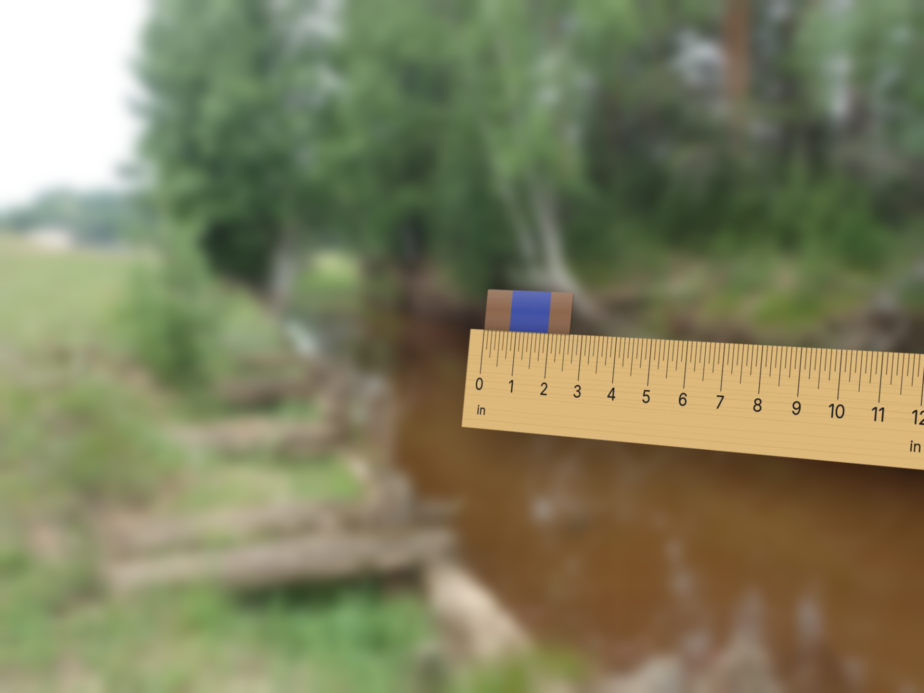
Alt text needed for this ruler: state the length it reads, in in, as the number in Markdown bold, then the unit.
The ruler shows **2.625** in
